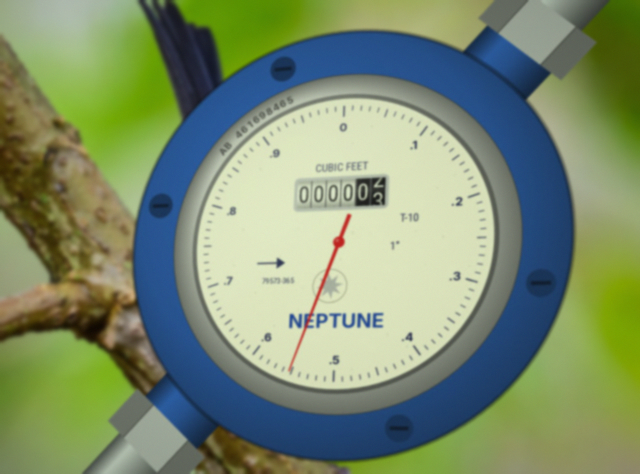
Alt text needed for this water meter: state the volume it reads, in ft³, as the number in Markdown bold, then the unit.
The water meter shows **2.55** ft³
